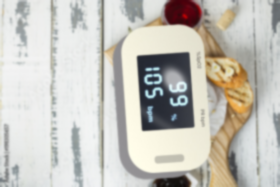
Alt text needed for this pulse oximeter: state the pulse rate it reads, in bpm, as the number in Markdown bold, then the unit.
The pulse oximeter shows **105** bpm
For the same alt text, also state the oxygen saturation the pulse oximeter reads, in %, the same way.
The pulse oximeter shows **99** %
